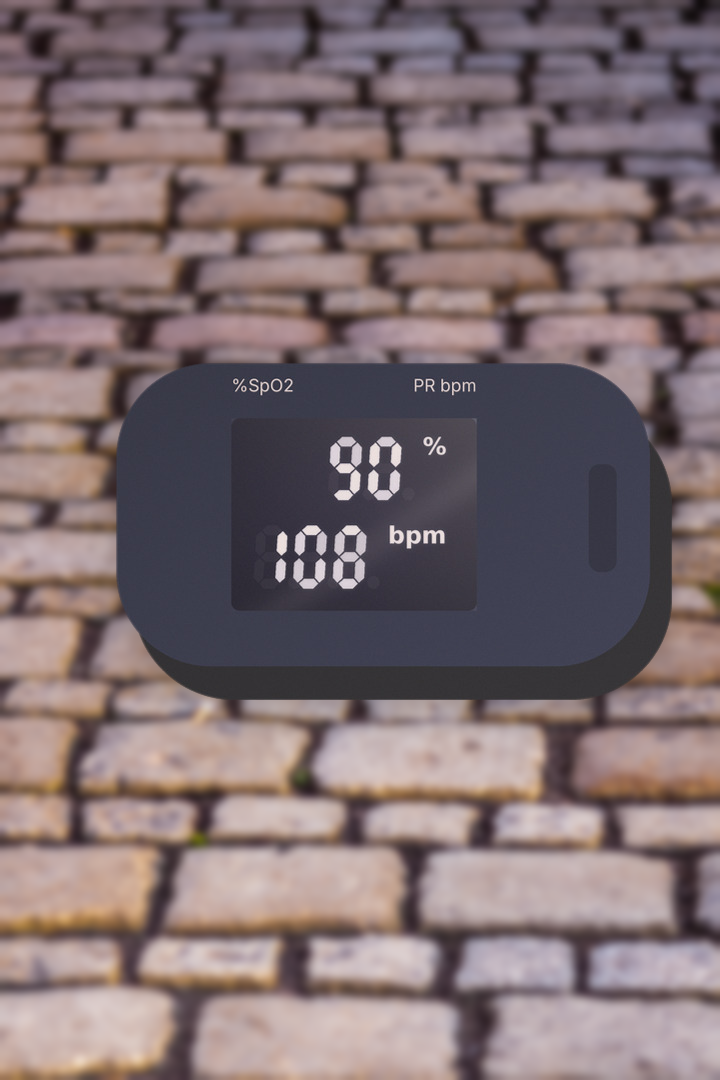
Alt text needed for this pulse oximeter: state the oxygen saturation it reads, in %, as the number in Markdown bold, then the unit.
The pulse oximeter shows **90** %
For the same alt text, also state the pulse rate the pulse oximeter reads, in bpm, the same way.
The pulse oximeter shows **108** bpm
